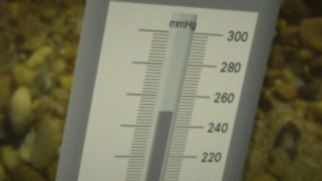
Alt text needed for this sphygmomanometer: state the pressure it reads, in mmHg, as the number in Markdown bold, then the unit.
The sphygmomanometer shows **250** mmHg
